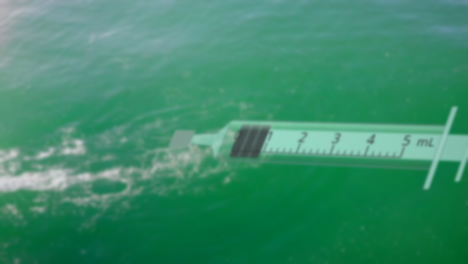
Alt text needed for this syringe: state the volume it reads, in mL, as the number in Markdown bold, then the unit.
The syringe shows **0** mL
